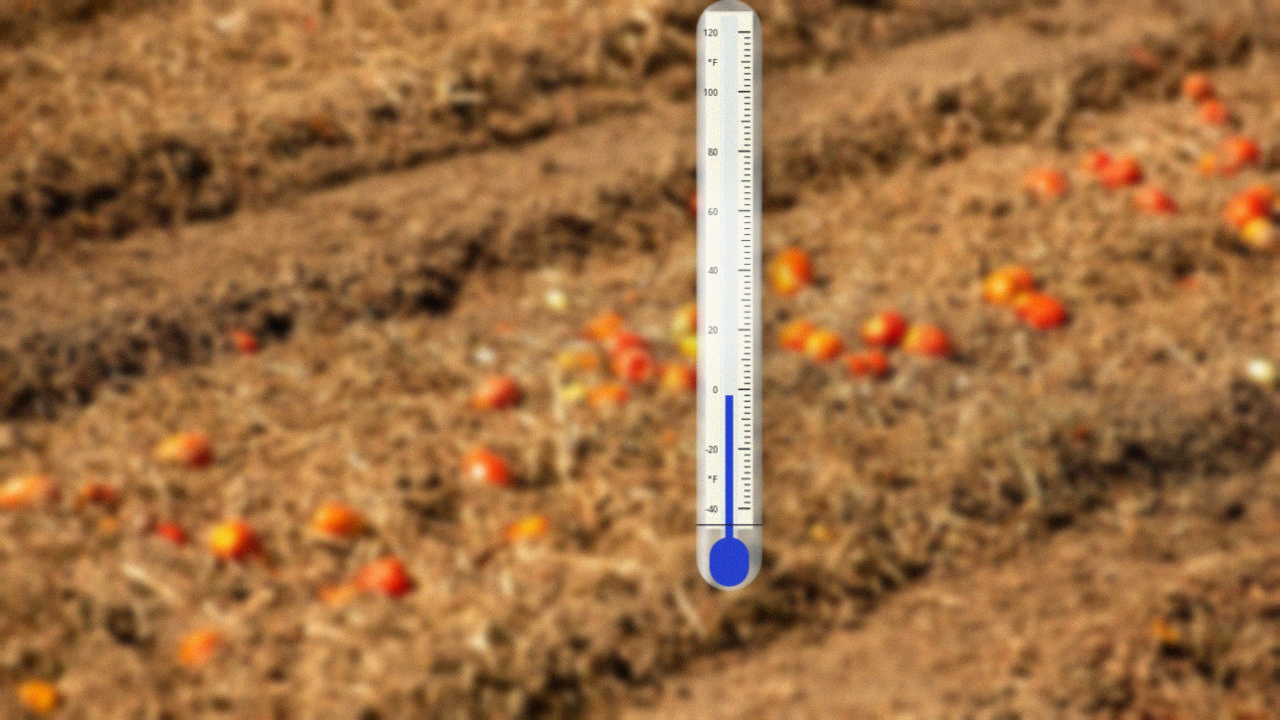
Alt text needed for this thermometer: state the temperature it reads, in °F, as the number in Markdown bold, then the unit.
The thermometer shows **-2** °F
